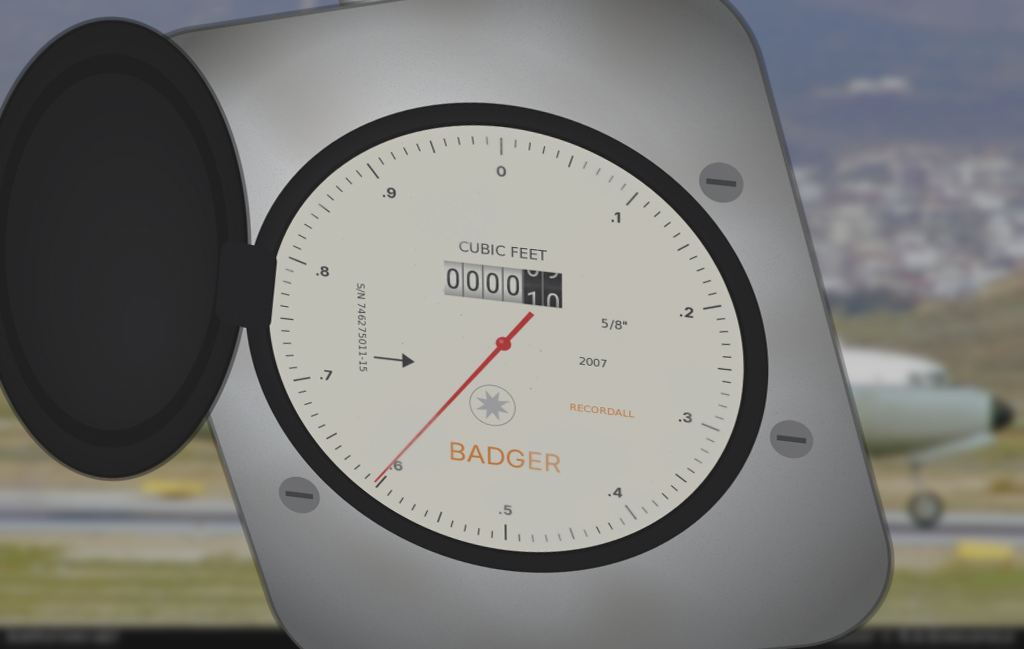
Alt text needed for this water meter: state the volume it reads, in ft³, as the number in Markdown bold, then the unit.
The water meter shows **9.60** ft³
